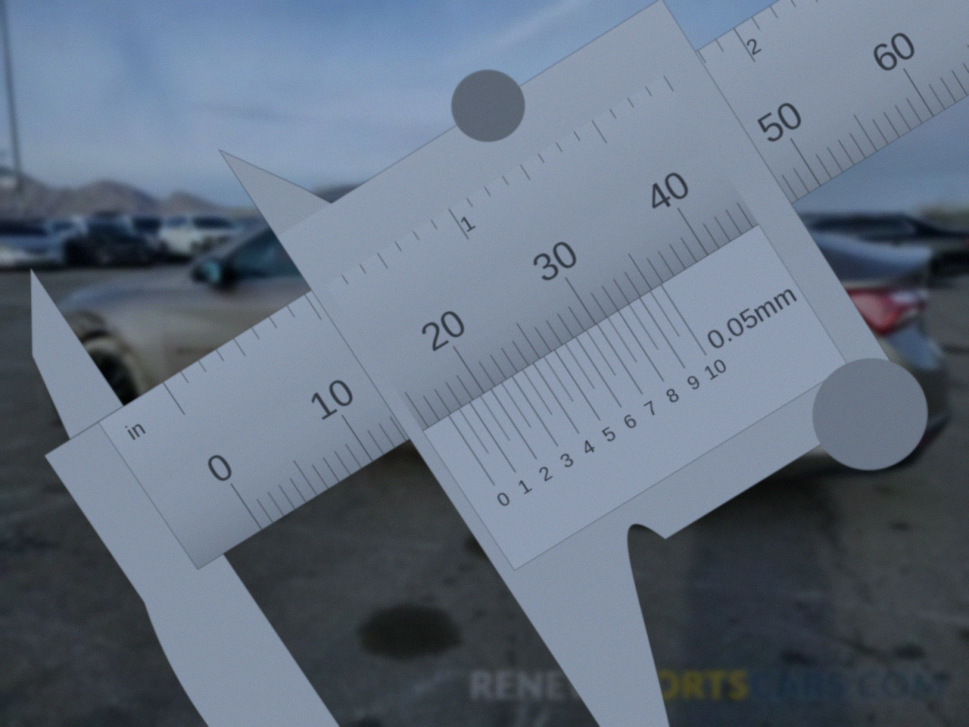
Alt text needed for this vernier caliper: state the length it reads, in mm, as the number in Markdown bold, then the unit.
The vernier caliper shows **16.8** mm
